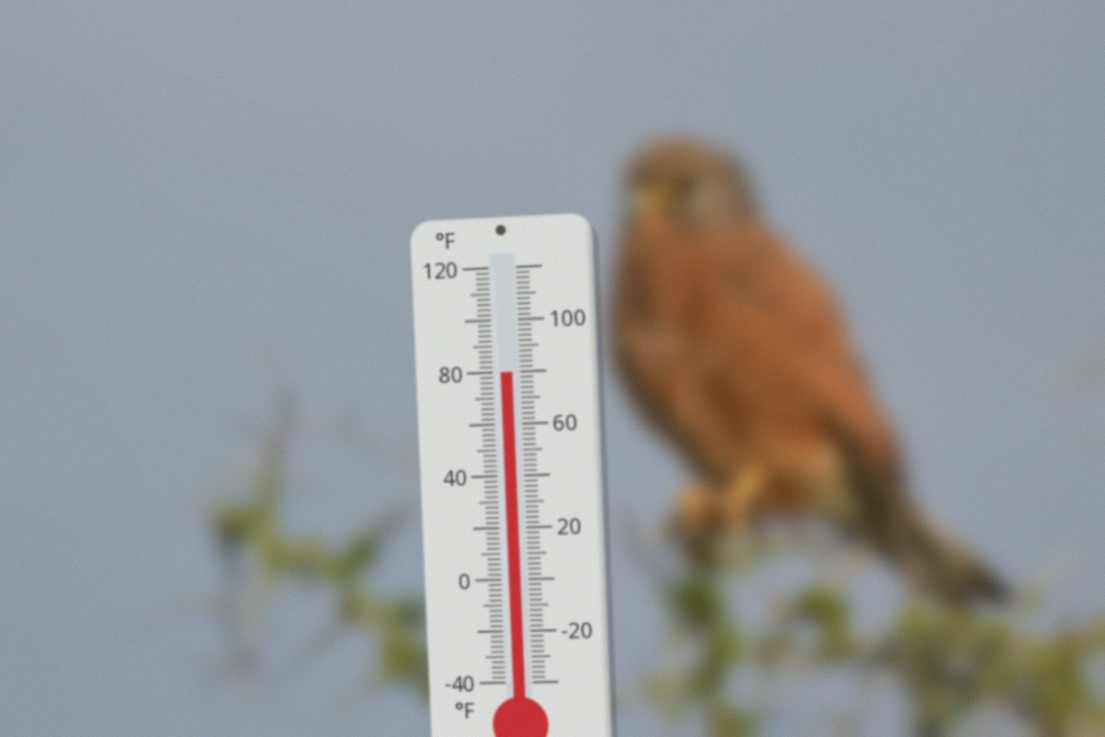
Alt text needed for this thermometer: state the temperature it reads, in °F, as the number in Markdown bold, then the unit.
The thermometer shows **80** °F
